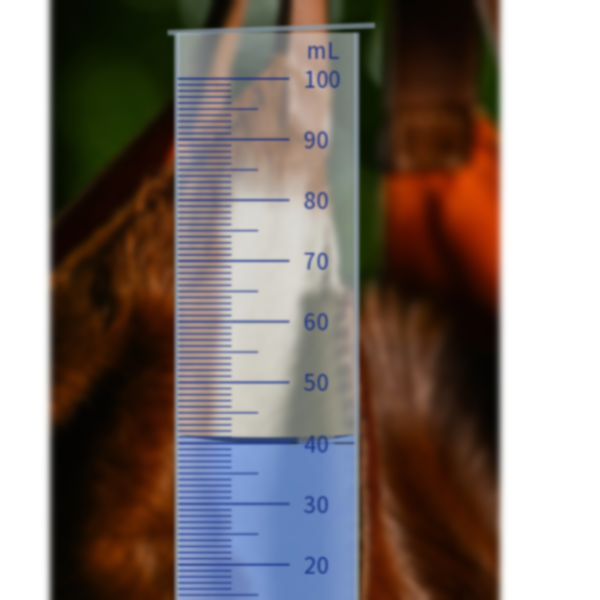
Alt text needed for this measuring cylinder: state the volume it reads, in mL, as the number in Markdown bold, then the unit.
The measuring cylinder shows **40** mL
